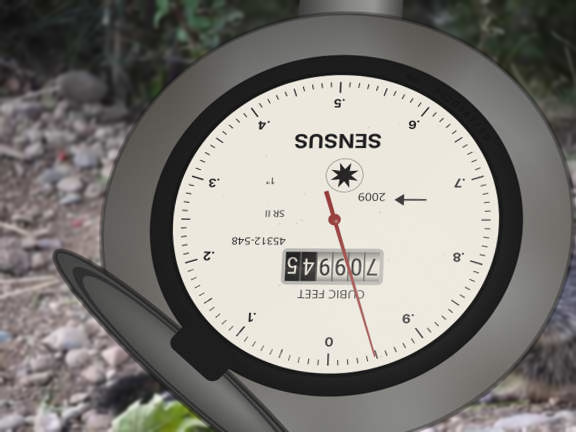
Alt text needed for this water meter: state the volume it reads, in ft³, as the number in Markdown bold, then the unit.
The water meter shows **709944.95** ft³
